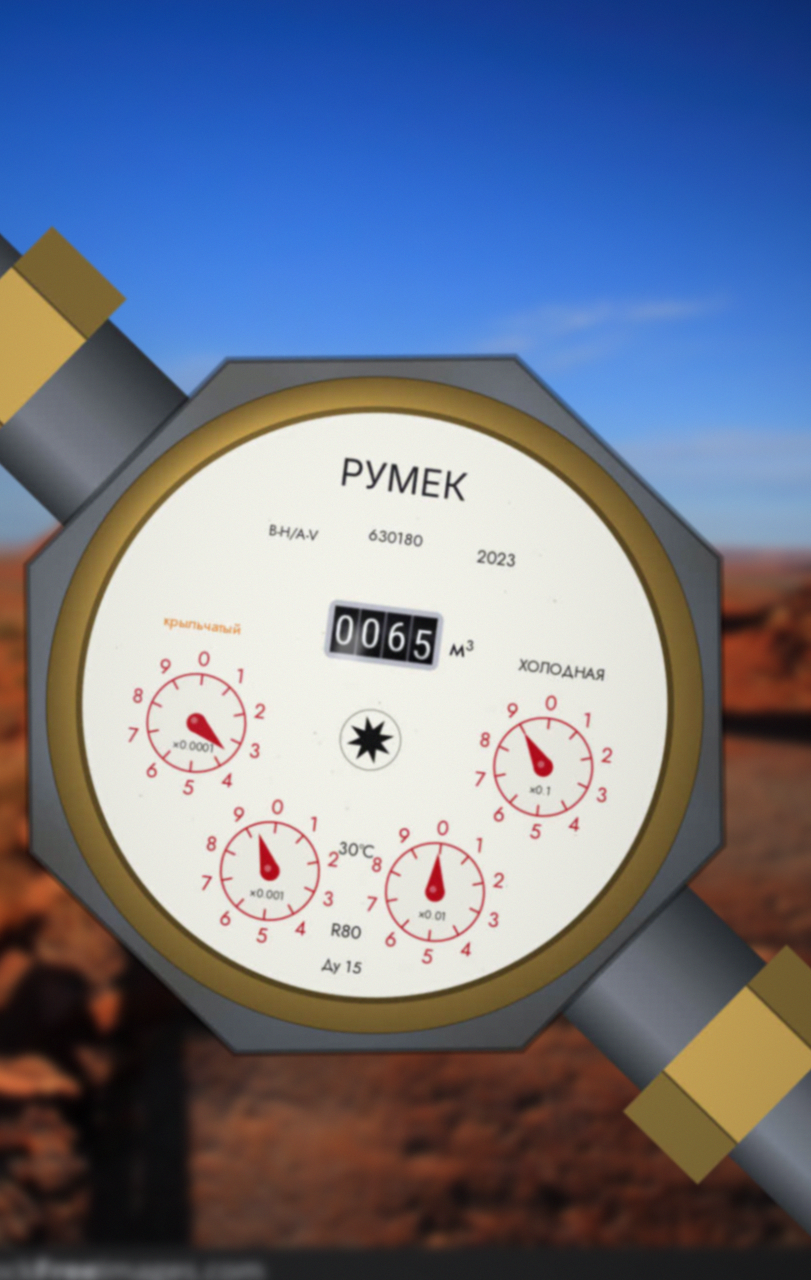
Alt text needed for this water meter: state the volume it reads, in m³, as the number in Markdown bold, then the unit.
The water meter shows **64.8993** m³
